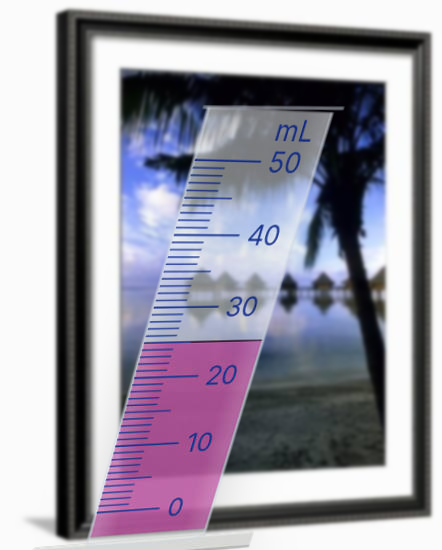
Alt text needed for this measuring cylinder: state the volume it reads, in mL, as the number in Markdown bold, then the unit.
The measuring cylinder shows **25** mL
